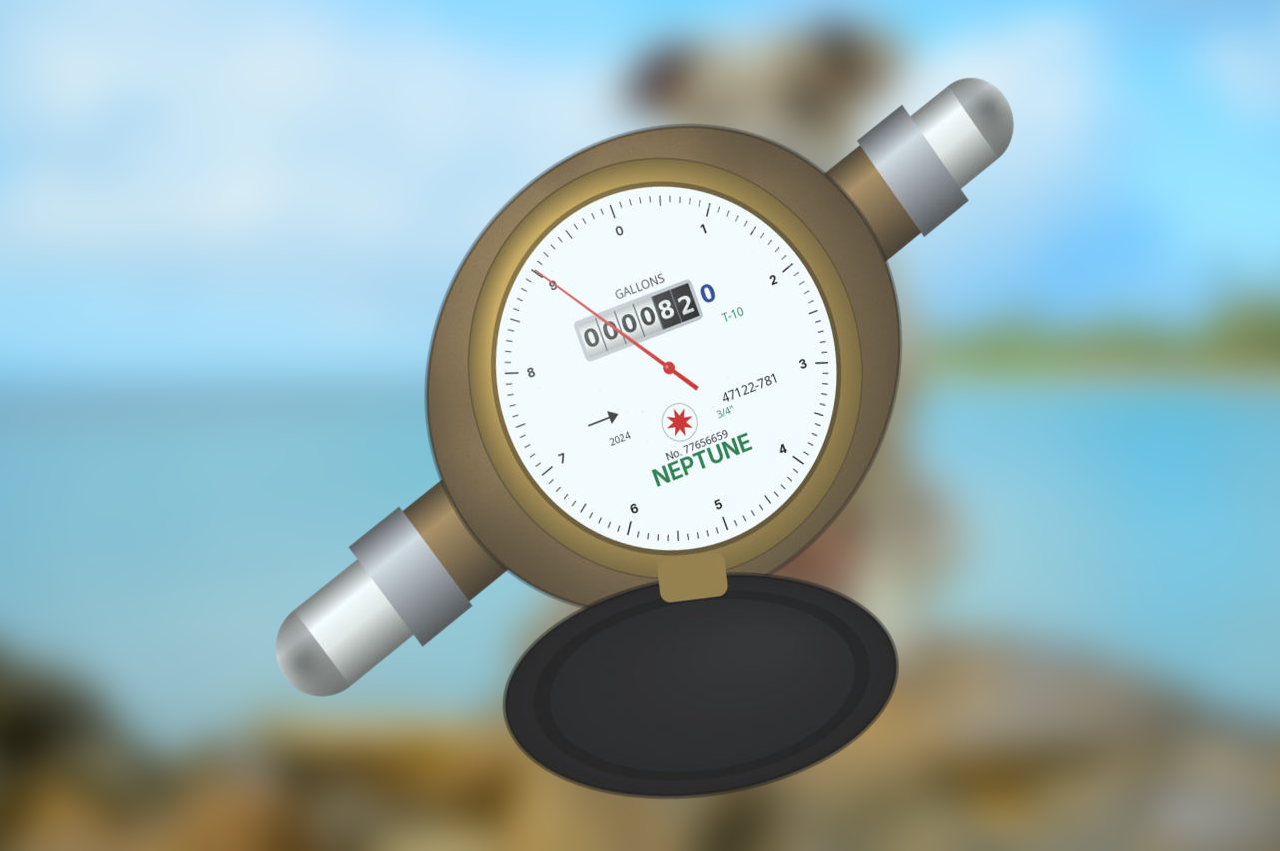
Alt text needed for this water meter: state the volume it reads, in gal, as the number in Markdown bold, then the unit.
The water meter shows **819.0** gal
